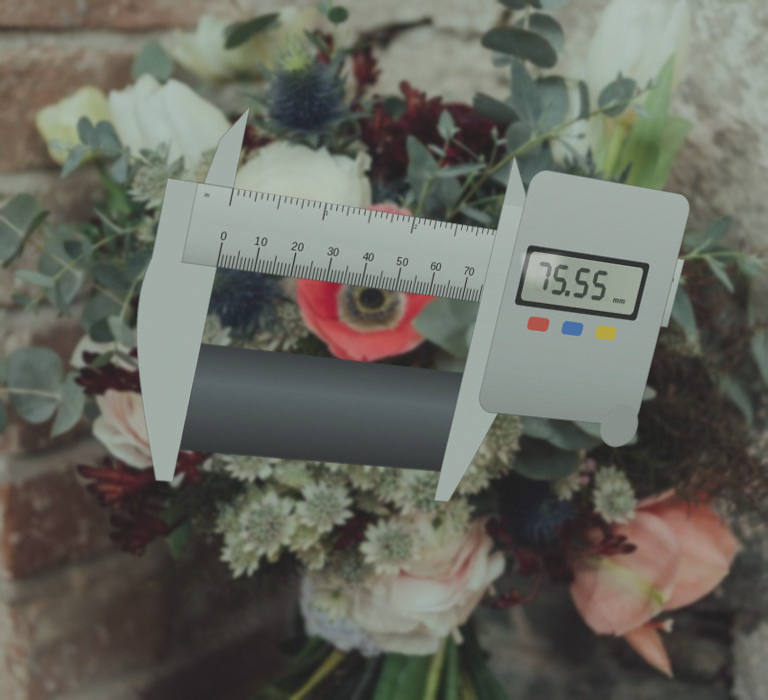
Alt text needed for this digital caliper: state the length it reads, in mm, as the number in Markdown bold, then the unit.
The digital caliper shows **75.55** mm
